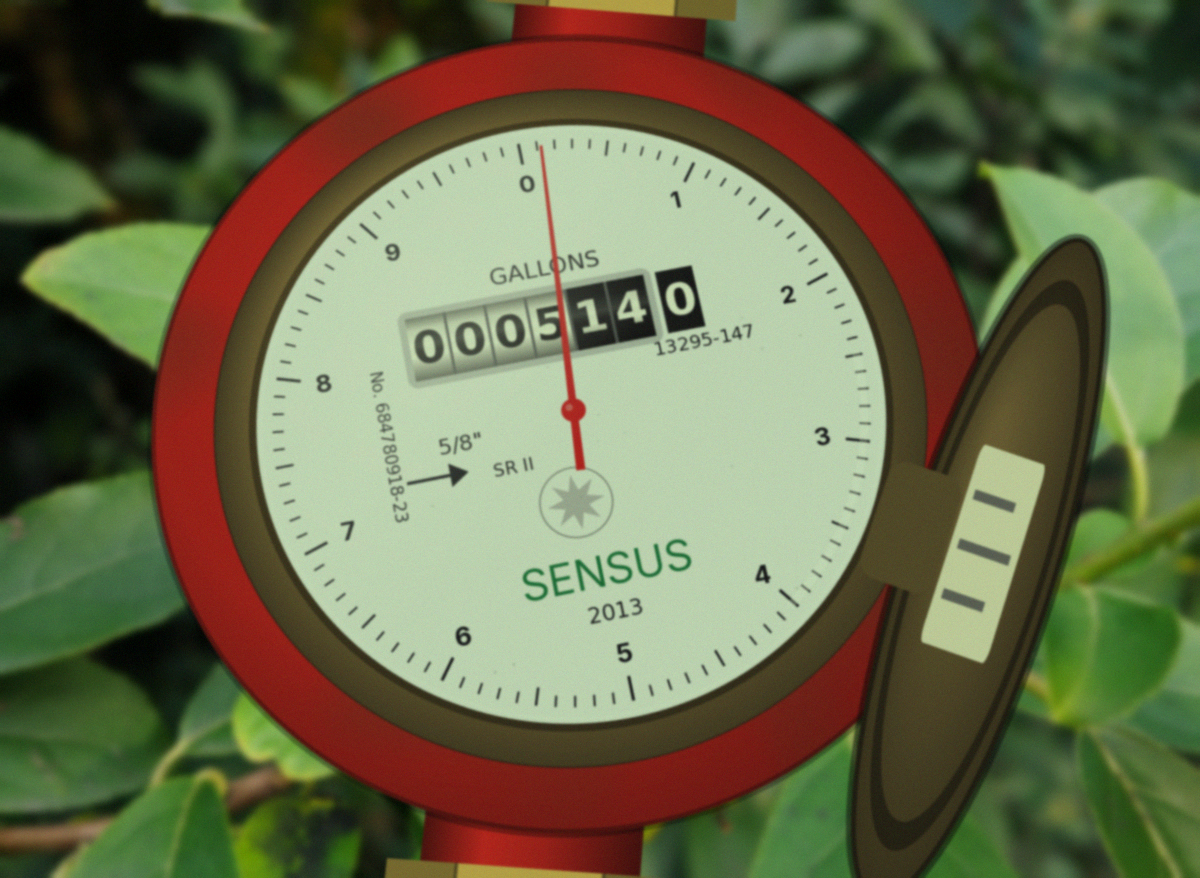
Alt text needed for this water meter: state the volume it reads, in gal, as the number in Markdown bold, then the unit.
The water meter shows **5140.1** gal
